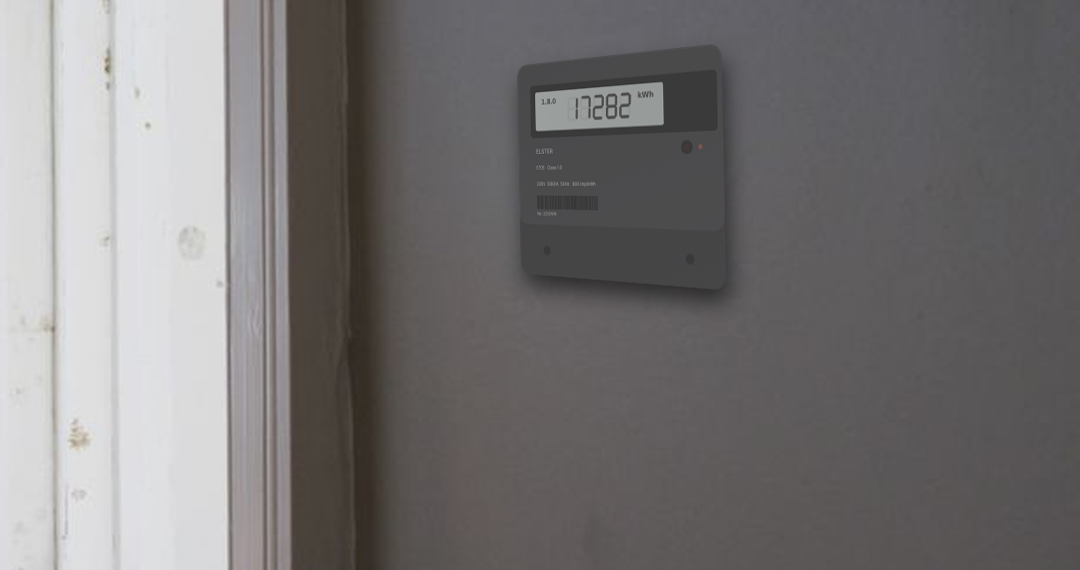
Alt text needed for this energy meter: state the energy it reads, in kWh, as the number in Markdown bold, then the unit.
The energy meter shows **17282** kWh
